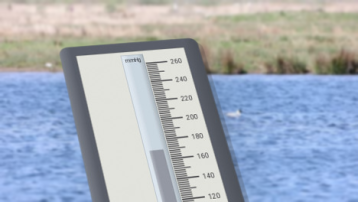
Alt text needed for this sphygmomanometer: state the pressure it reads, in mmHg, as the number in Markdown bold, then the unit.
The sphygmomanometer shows **170** mmHg
